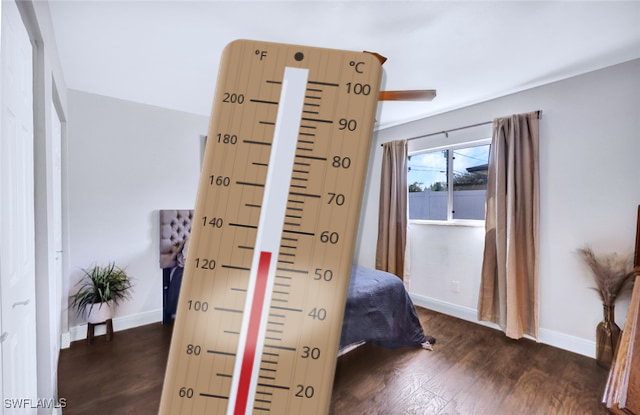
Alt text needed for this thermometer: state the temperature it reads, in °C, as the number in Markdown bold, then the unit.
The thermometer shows **54** °C
